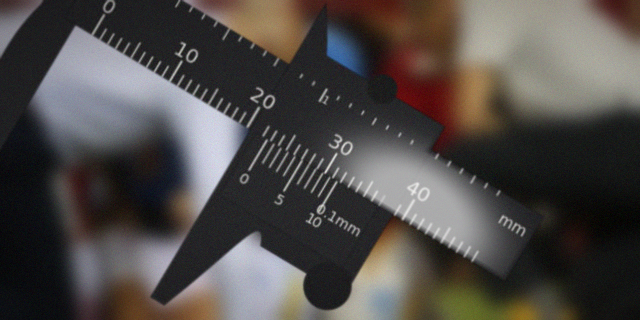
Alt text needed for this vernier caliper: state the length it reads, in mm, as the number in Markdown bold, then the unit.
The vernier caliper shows **22.6** mm
